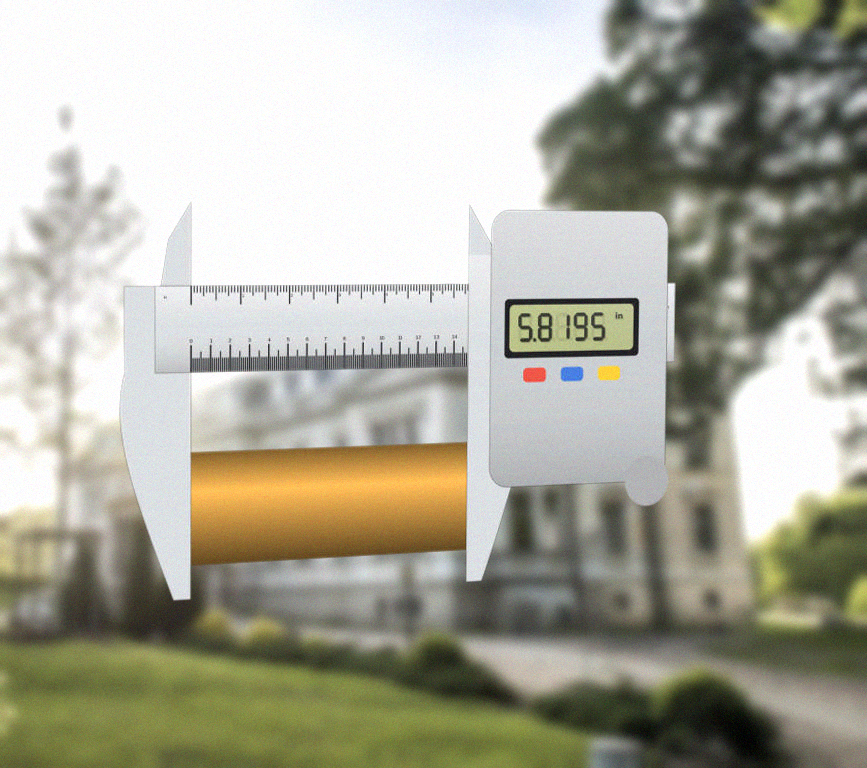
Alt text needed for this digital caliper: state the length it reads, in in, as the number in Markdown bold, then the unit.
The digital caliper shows **5.8195** in
